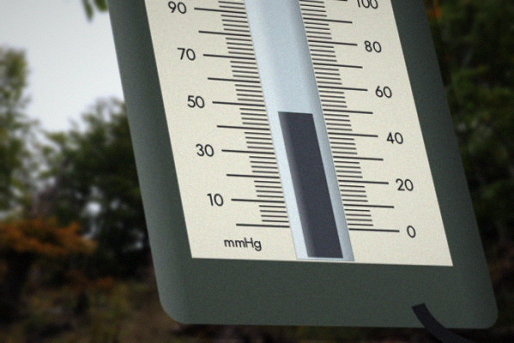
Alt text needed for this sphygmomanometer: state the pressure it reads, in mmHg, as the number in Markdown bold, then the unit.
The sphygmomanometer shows **48** mmHg
